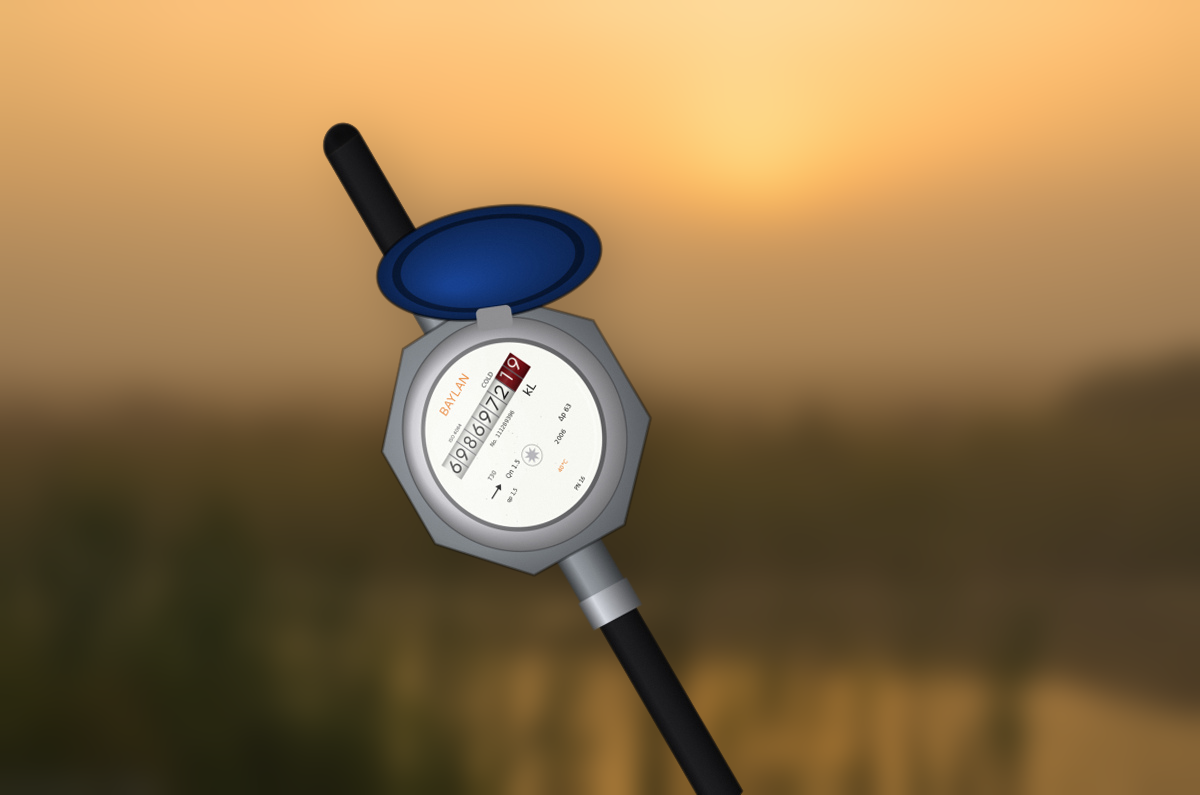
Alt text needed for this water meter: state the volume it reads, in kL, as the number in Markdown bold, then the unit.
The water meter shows **6986972.19** kL
